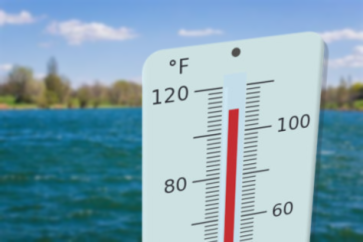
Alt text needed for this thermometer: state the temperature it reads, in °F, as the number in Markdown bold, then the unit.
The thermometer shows **110** °F
